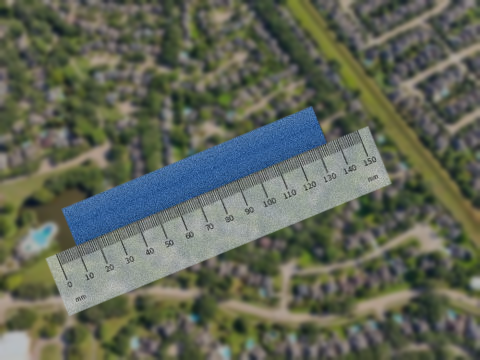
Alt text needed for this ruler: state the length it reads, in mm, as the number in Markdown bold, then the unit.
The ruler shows **125** mm
